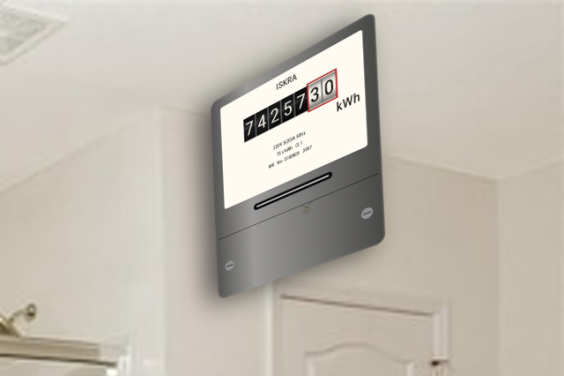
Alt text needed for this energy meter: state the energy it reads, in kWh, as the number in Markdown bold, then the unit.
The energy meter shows **74257.30** kWh
